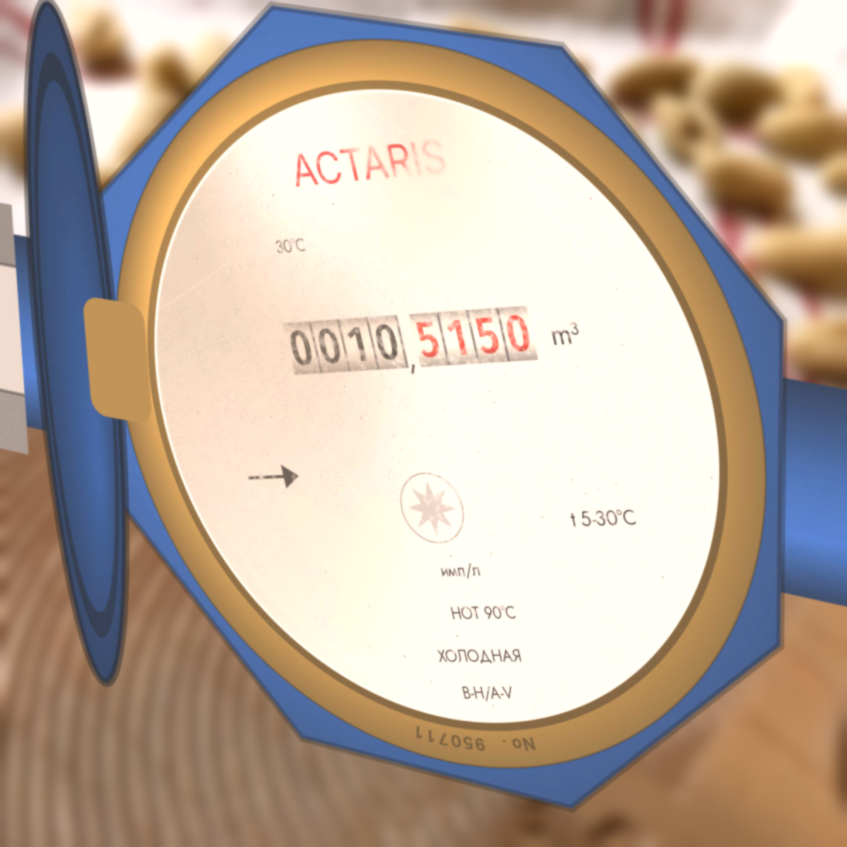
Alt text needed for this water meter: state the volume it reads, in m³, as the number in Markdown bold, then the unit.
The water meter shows **10.5150** m³
